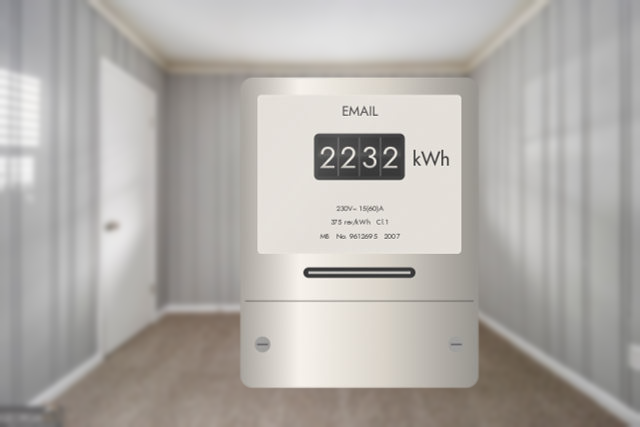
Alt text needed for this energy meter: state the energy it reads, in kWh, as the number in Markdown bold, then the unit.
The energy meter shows **2232** kWh
